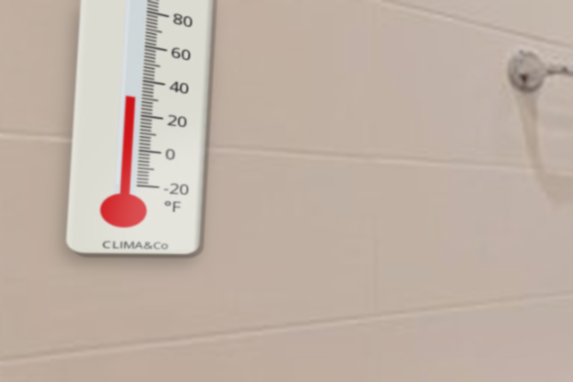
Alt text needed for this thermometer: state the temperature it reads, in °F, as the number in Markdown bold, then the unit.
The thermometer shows **30** °F
